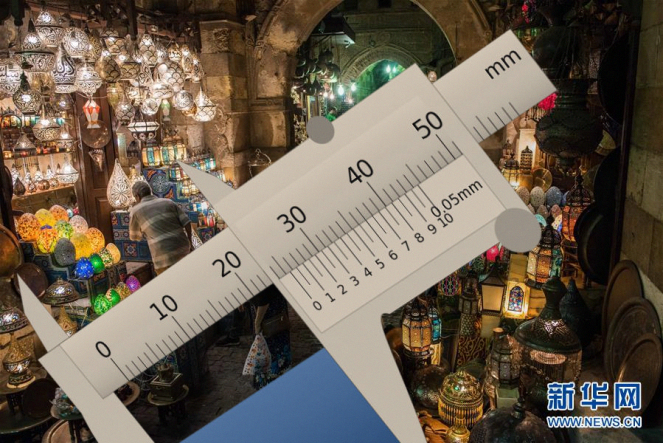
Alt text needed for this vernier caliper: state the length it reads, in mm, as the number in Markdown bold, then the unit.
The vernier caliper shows **25.6** mm
